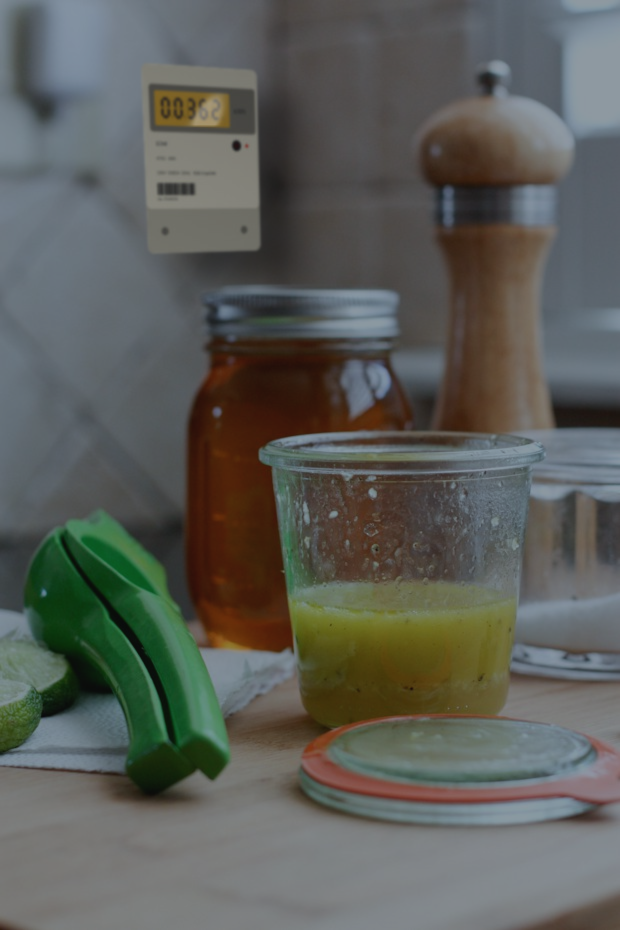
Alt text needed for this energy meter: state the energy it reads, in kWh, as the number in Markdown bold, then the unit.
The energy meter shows **362** kWh
